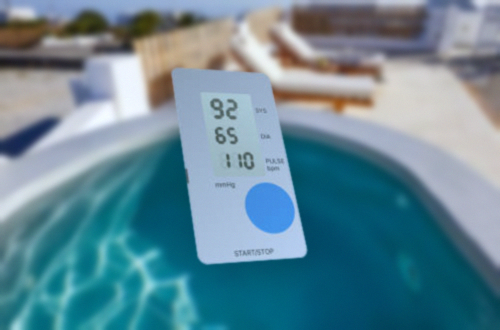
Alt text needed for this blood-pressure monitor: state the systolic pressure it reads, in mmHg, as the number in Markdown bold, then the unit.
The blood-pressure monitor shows **92** mmHg
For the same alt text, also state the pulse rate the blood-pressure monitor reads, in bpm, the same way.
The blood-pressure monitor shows **110** bpm
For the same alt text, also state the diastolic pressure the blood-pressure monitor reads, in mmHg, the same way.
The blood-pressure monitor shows **65** mmHg
